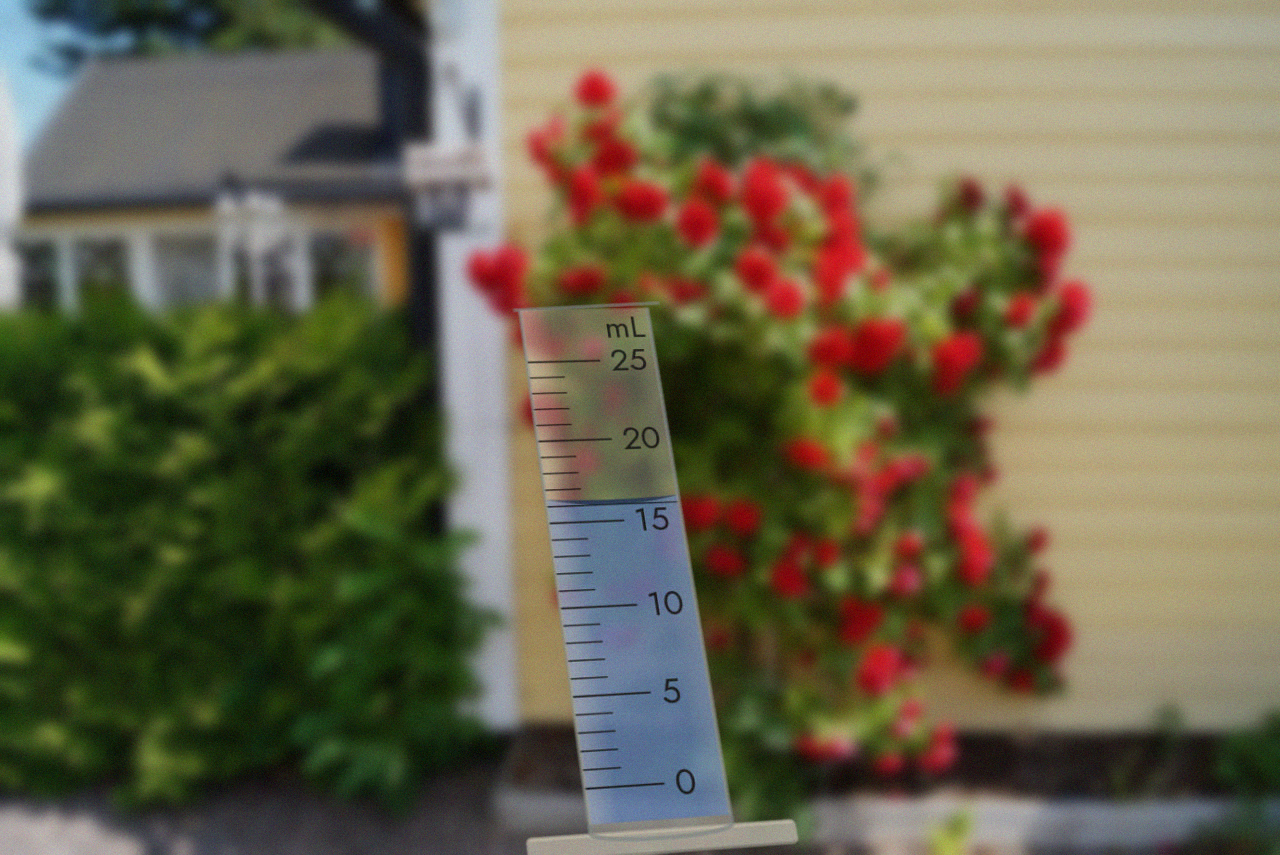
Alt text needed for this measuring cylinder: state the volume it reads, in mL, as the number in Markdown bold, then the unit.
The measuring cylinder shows **16** mL
